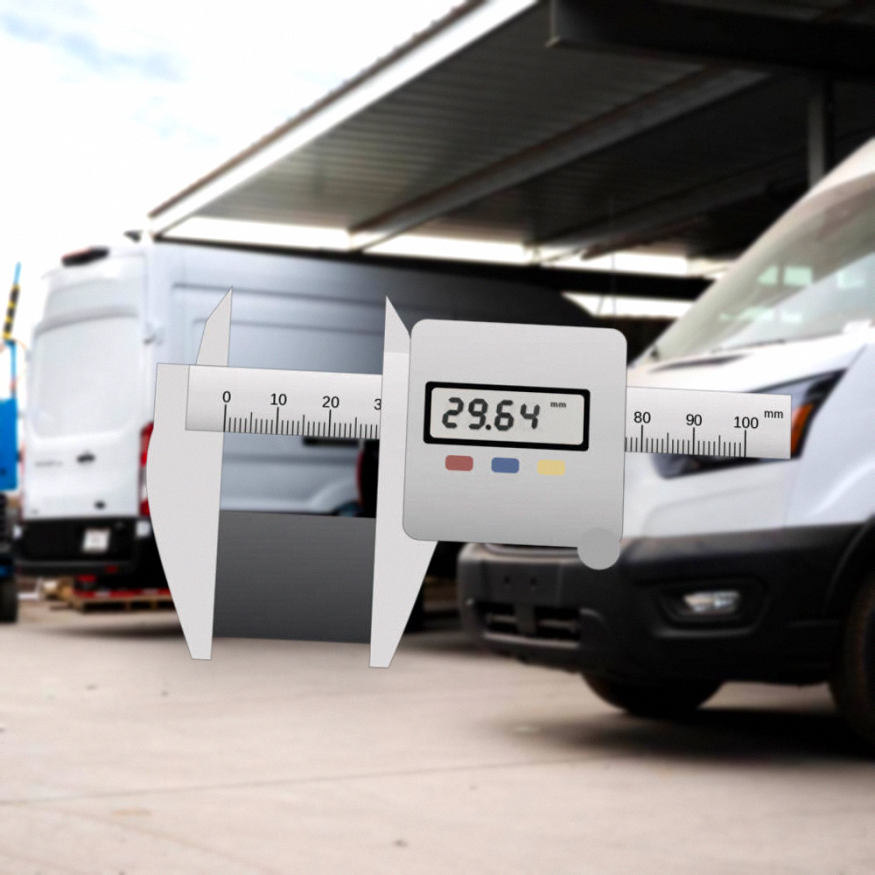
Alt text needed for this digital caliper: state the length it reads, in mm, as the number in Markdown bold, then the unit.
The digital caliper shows **29.64** mm
